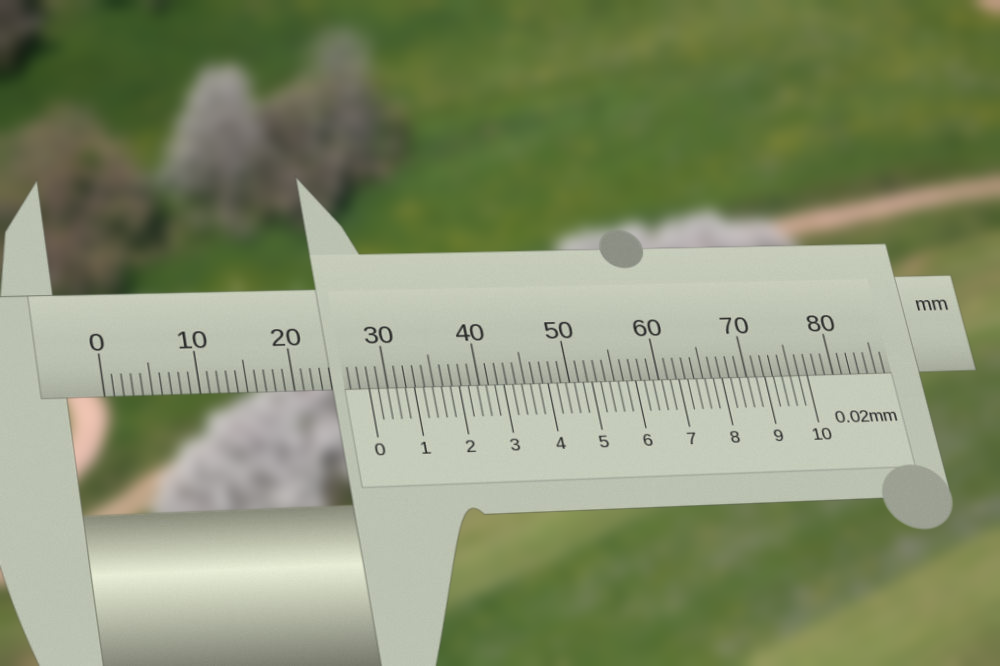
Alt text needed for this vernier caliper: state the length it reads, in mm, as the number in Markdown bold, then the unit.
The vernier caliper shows **28.0** mm
